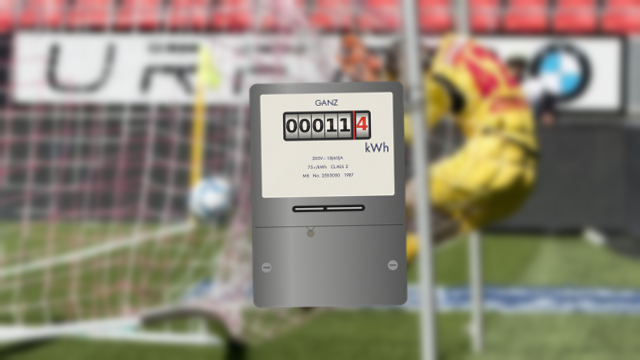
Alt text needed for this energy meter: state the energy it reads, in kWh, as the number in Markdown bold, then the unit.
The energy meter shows **11.4** kWh
